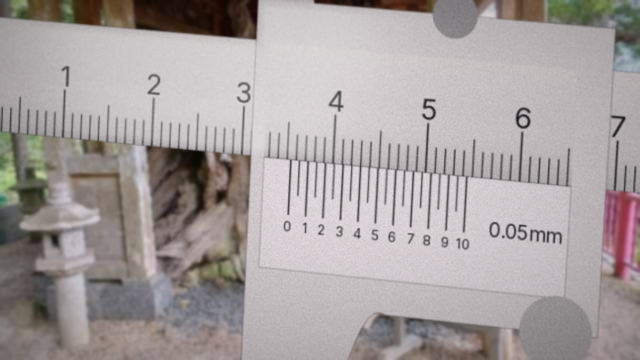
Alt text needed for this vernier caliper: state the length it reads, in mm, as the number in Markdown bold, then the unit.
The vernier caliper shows **35.4** mm
